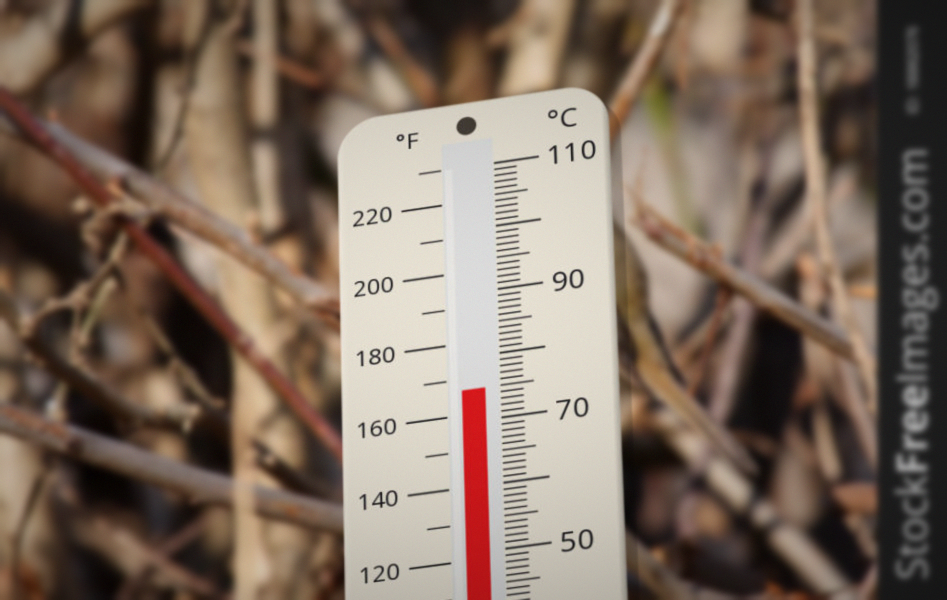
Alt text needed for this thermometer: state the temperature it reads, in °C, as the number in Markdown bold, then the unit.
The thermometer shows **75** °C
